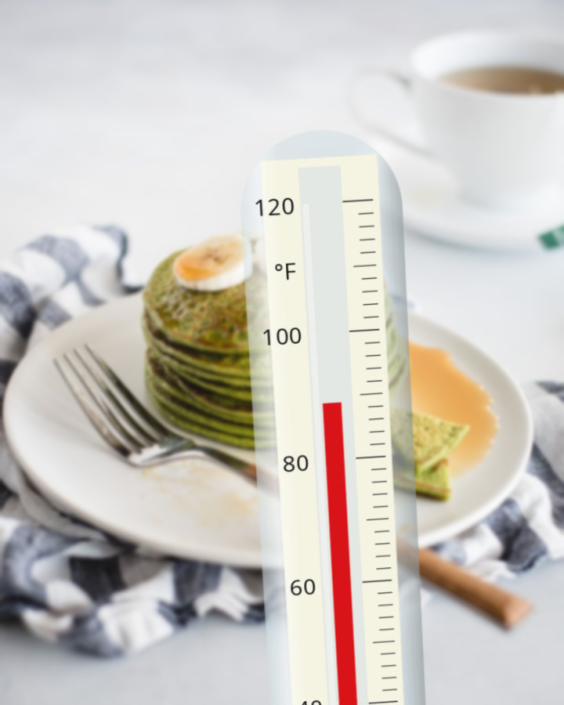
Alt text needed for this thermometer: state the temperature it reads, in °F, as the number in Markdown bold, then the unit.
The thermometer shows **89** °F
